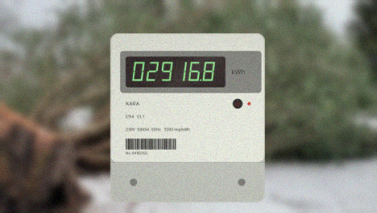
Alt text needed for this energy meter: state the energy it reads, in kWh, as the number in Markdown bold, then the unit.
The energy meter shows **2916.8** kWh
